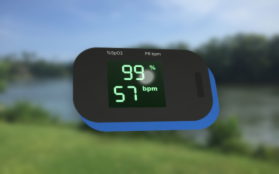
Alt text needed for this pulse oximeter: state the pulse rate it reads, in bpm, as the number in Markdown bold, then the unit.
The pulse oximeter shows **57** bpm
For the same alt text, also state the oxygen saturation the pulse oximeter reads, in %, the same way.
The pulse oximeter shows **99** %
